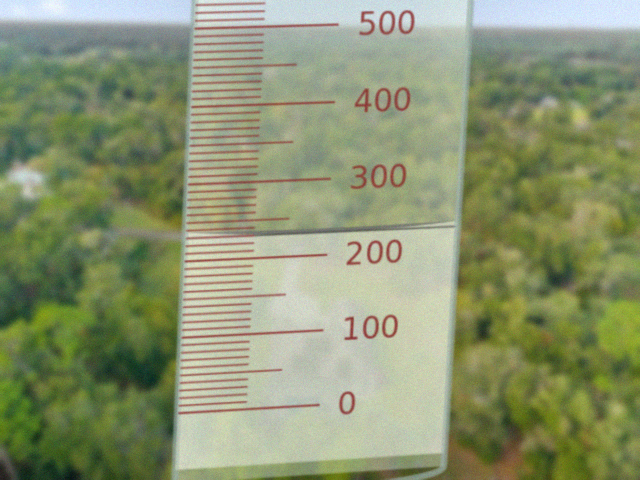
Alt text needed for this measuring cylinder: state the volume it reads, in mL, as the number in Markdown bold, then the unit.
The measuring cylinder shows **230** mL
